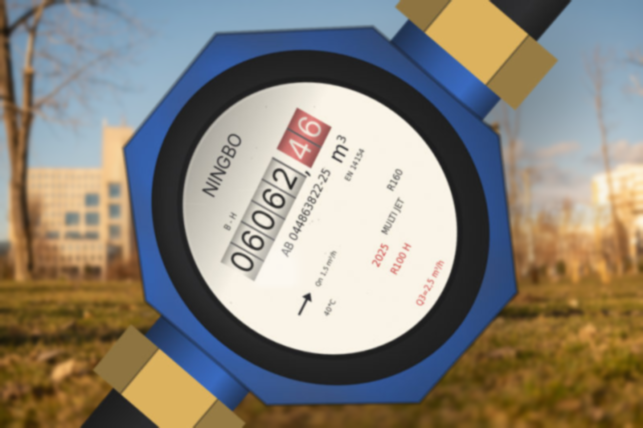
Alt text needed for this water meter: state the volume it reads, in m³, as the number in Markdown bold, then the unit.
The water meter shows **6062.46** m³
